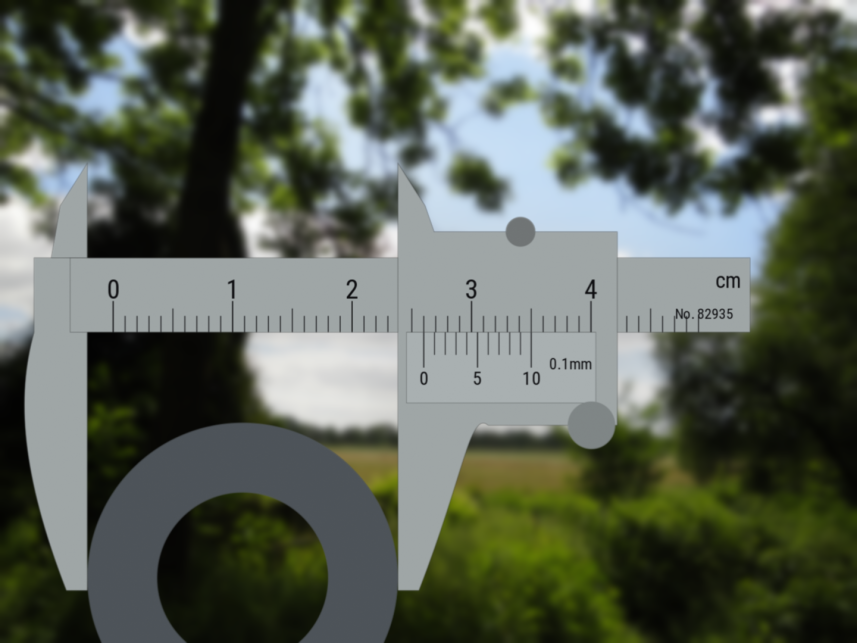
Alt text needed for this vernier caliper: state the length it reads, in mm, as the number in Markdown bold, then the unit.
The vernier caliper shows **26.0** mm
